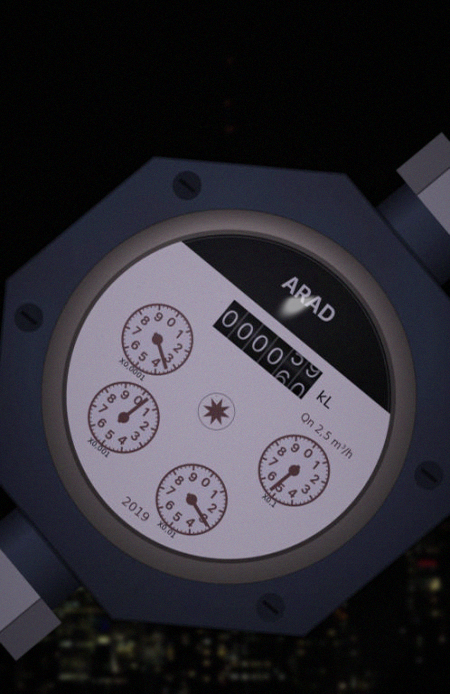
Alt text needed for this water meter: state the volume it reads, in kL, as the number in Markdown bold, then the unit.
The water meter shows **59.5303** kL
